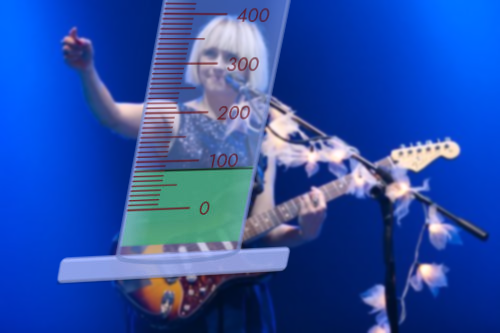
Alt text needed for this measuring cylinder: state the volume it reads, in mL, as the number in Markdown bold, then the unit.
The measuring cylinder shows **80** mL
